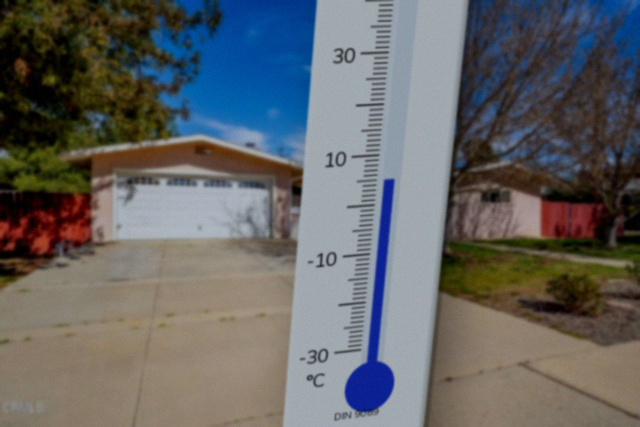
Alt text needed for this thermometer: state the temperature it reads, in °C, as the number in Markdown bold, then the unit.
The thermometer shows **5** °C
